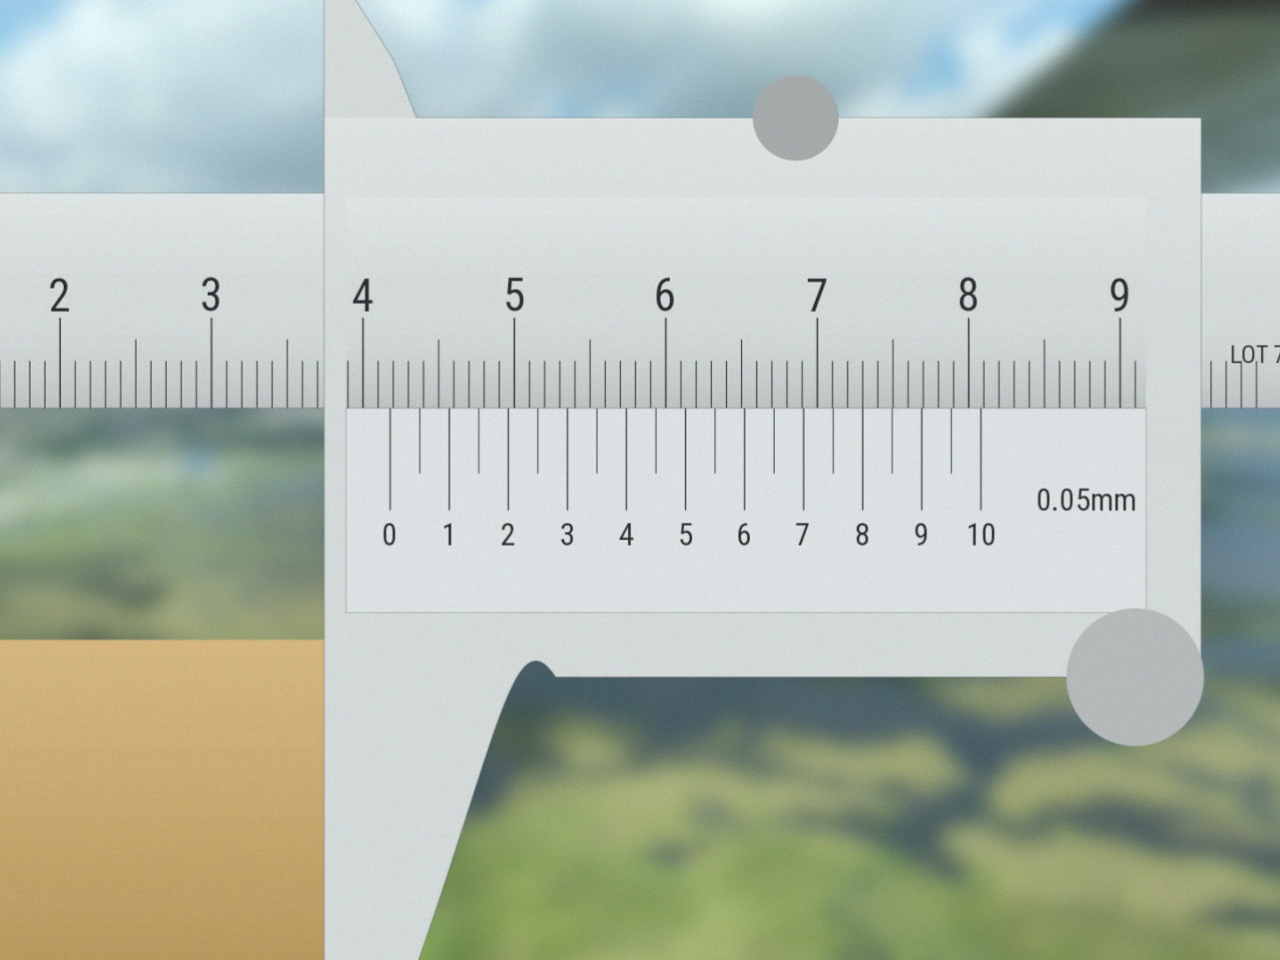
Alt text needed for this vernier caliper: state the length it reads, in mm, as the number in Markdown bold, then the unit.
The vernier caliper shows **41.8** mm
